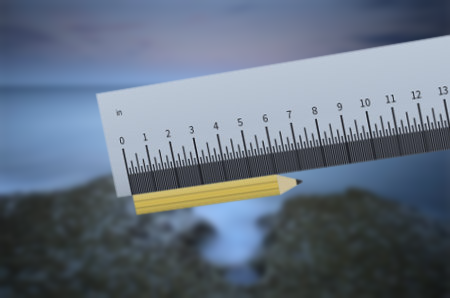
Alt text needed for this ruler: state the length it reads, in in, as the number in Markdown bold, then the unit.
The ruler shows **7** in
